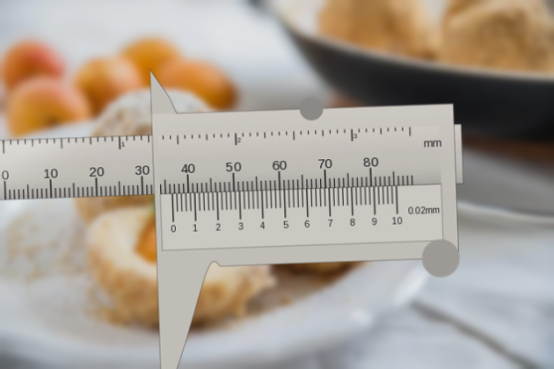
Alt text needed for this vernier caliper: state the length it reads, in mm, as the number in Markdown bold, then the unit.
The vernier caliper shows **36.5** mm
